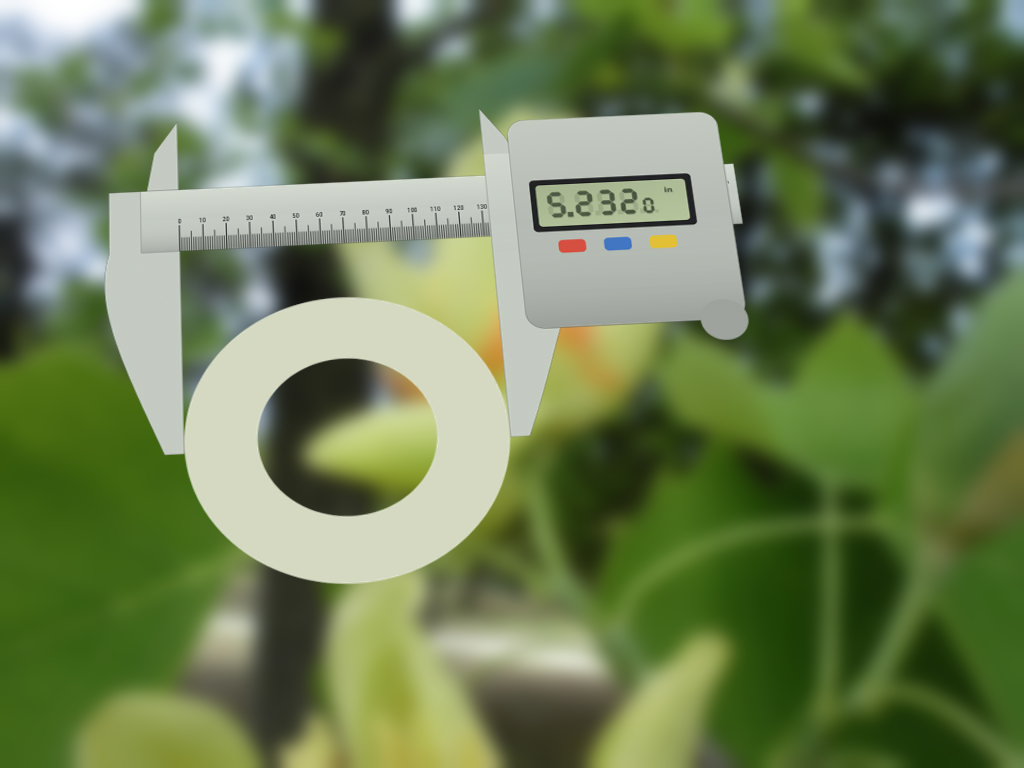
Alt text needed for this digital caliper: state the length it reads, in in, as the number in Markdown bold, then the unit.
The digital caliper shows **5.2320** in
